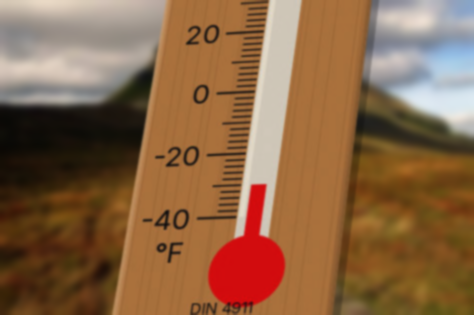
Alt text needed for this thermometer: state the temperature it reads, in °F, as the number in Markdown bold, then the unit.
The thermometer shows **-30** °F
